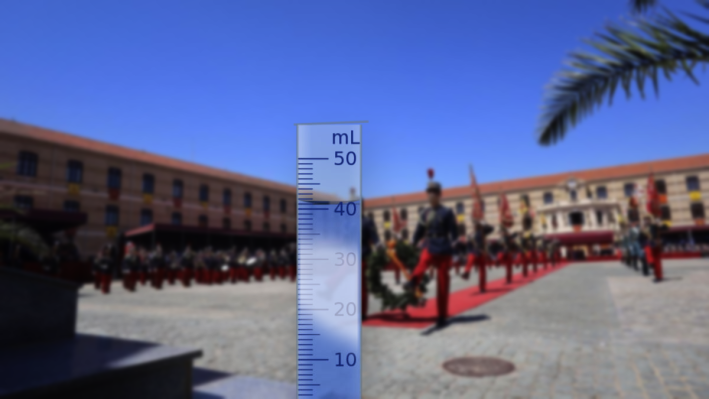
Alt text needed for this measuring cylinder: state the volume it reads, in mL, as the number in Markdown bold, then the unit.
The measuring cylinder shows **41** mL
